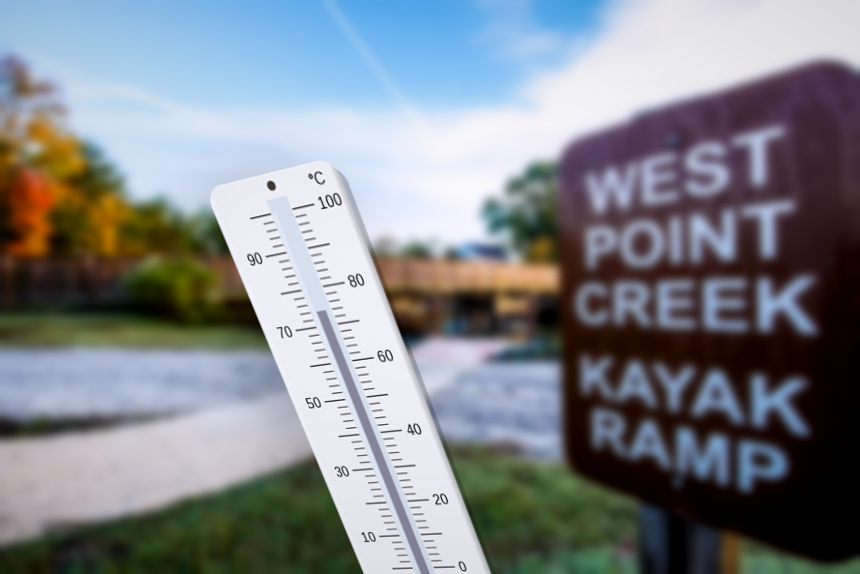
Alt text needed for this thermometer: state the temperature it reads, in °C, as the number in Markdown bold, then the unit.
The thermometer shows **74** °C
